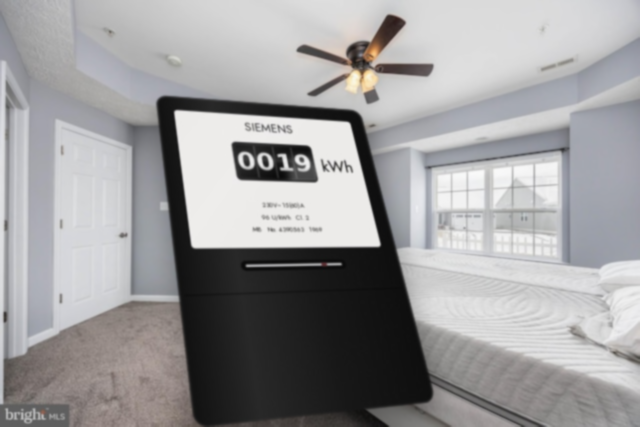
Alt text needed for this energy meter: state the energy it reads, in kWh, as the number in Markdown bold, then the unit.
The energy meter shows **19** kWh
